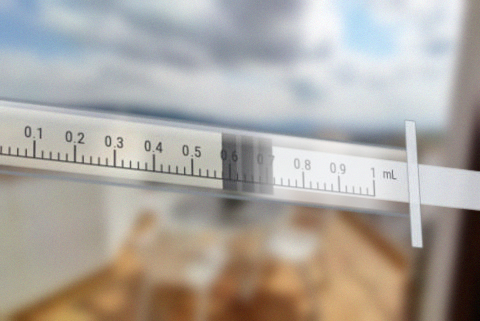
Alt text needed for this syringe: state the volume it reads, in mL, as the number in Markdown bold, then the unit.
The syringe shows **0.58** mL
